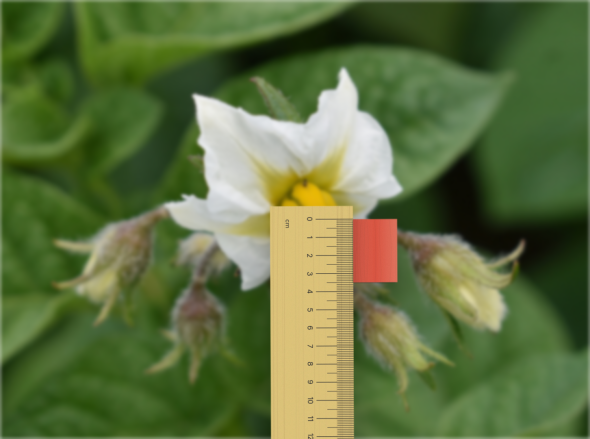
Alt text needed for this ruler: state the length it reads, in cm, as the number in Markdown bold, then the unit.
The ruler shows **3.5** cm
